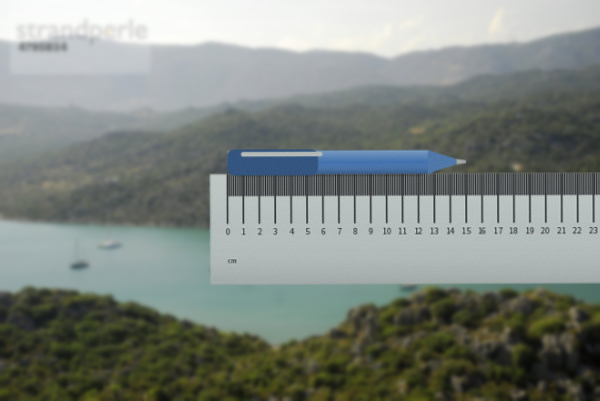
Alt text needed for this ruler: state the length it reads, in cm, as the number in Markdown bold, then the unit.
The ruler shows **15** cm
